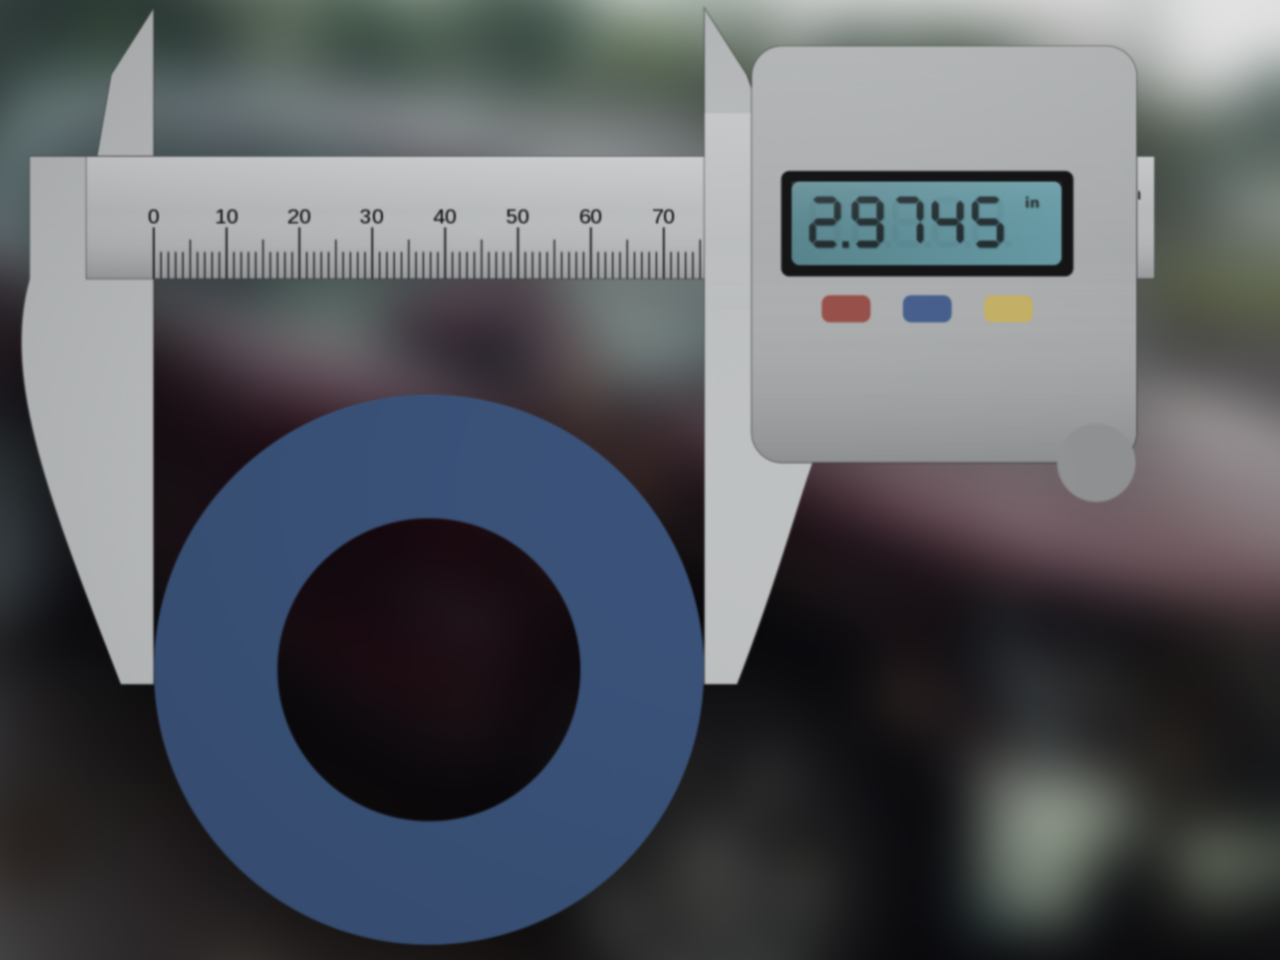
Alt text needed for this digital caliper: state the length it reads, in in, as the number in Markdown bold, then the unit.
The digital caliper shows **2.9745** in
